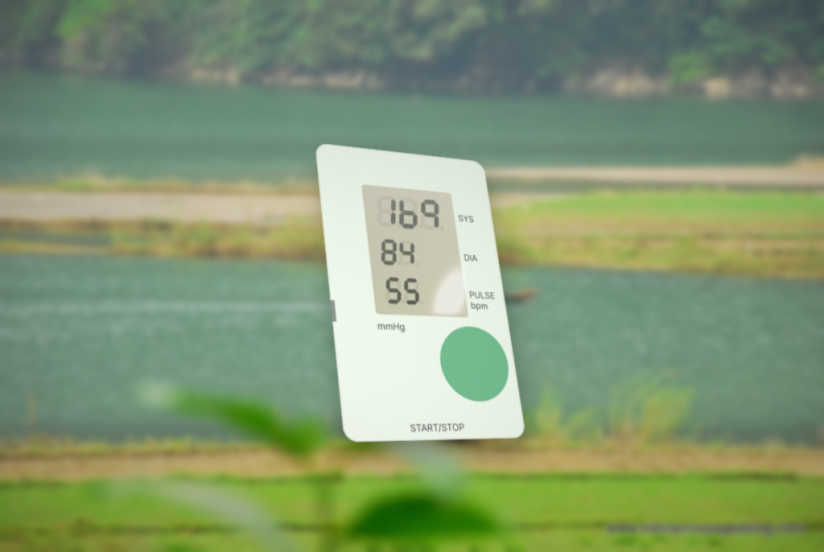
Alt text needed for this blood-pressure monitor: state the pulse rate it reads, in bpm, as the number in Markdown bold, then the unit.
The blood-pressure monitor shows **55** bpm
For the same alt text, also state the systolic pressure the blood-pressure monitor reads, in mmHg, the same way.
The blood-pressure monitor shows **169** mmHg
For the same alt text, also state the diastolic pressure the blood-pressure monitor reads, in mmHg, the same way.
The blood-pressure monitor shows **84** mmHg
